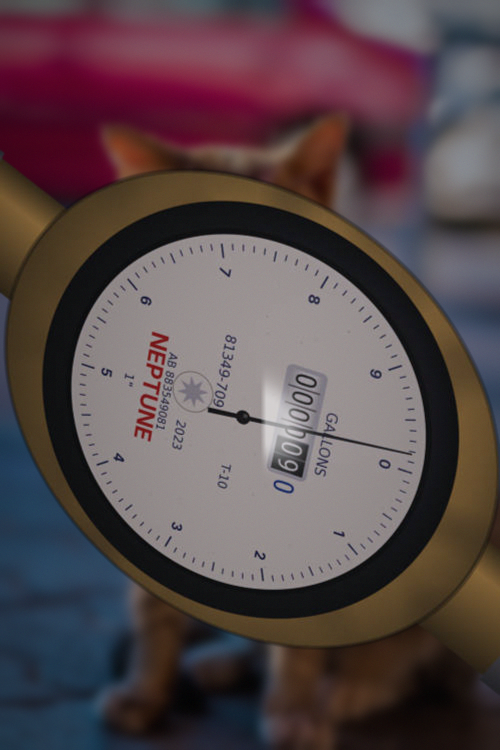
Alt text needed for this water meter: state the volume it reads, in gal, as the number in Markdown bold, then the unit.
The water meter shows **89.8** gal
